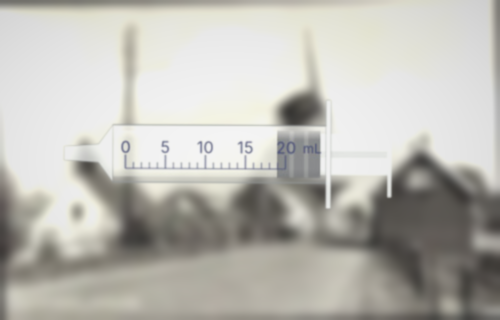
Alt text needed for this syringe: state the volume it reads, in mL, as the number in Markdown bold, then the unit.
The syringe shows **19** mL
